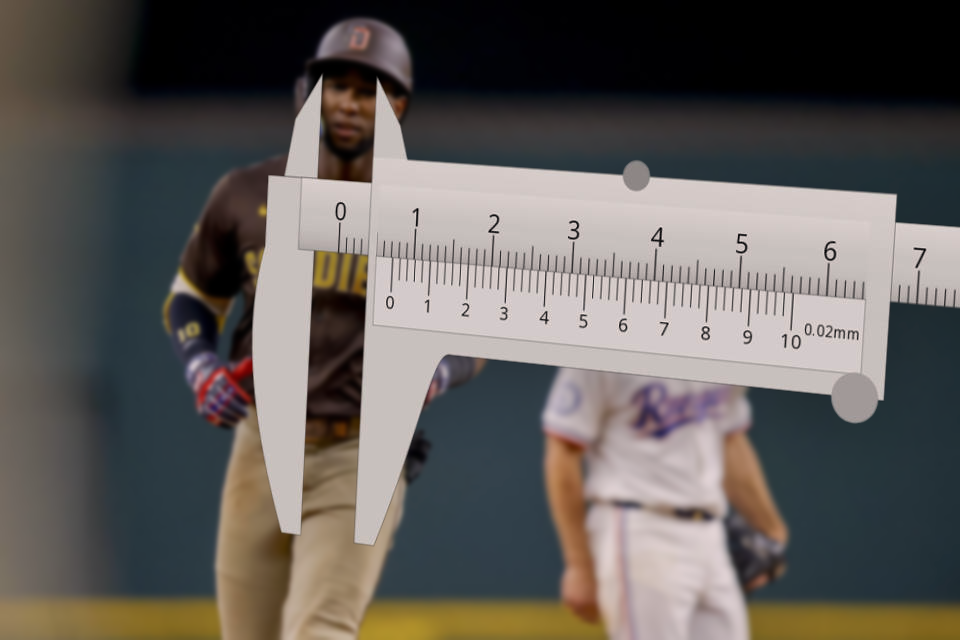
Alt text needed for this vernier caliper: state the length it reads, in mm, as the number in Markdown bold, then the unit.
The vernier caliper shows **7.2** mm
